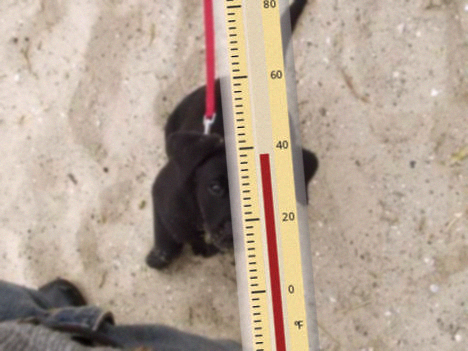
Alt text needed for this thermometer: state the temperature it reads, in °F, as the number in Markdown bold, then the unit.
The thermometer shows **38** °F
